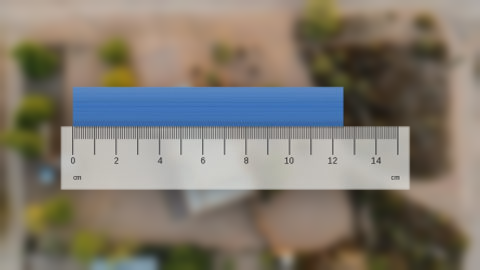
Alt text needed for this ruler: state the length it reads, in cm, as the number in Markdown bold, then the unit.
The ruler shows **12.5** cm
